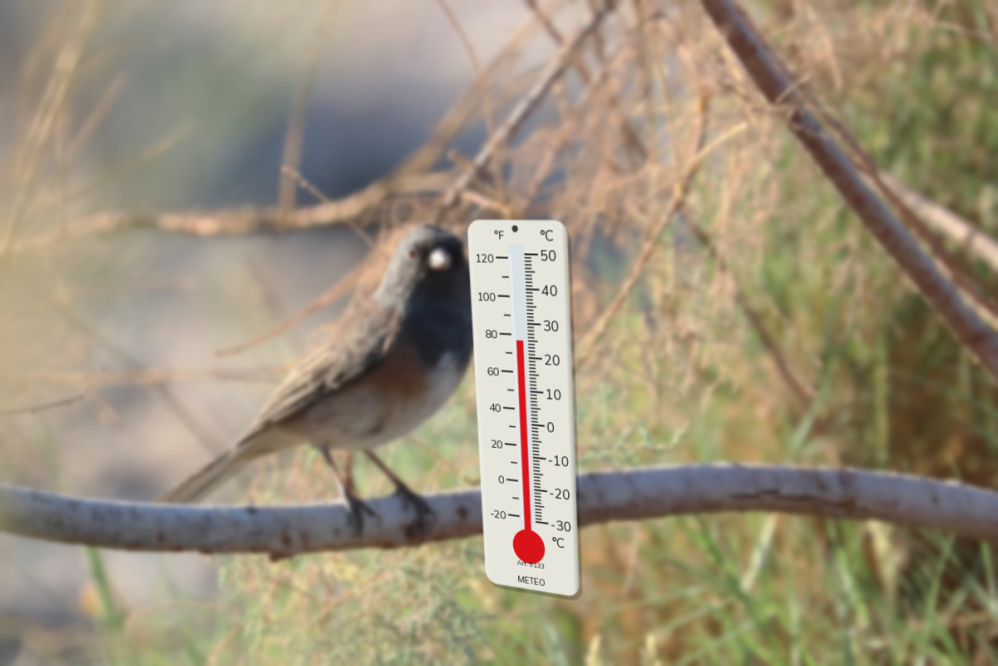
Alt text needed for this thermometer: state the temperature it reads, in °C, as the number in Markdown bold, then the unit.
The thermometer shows **25** °C
